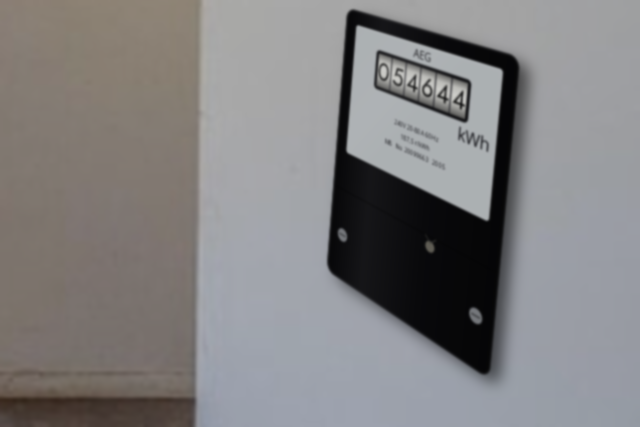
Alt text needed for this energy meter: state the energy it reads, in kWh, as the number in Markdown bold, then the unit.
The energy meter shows **54644** kWh
